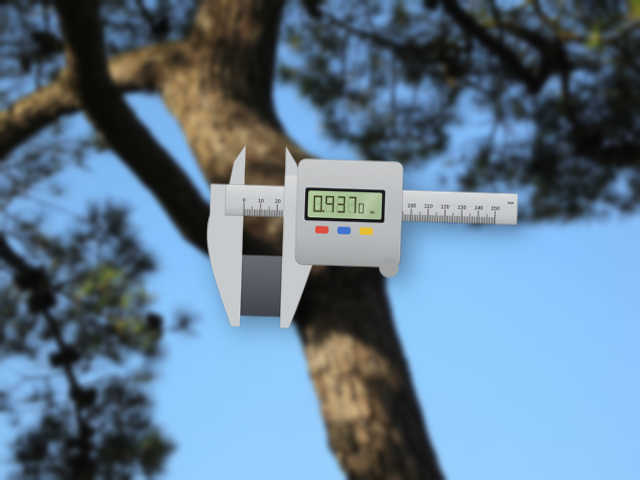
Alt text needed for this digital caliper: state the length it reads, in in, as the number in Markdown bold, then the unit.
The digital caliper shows **0.9370** in
